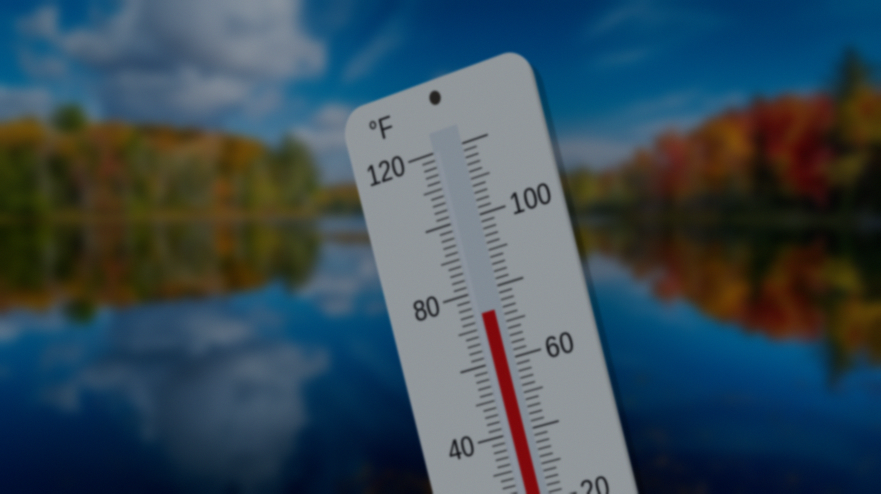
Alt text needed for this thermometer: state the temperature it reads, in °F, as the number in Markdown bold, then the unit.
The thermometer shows **74** °F
